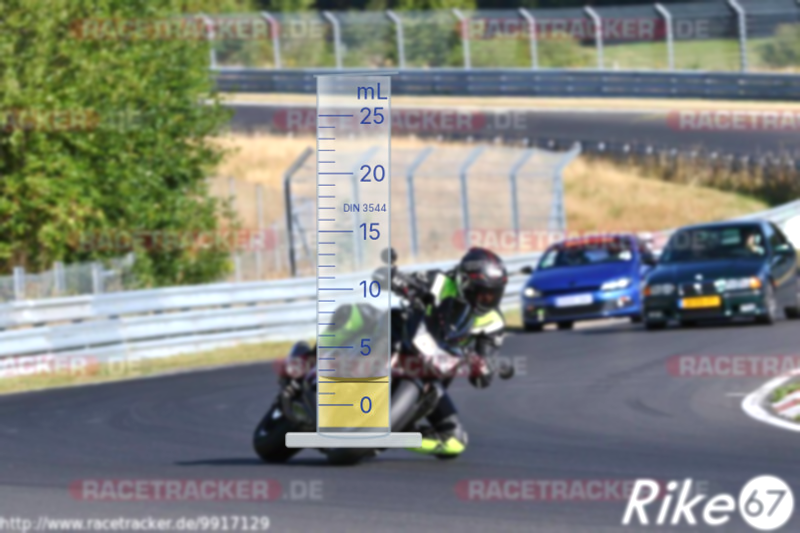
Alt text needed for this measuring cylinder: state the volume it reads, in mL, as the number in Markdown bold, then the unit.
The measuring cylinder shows **2** mL
